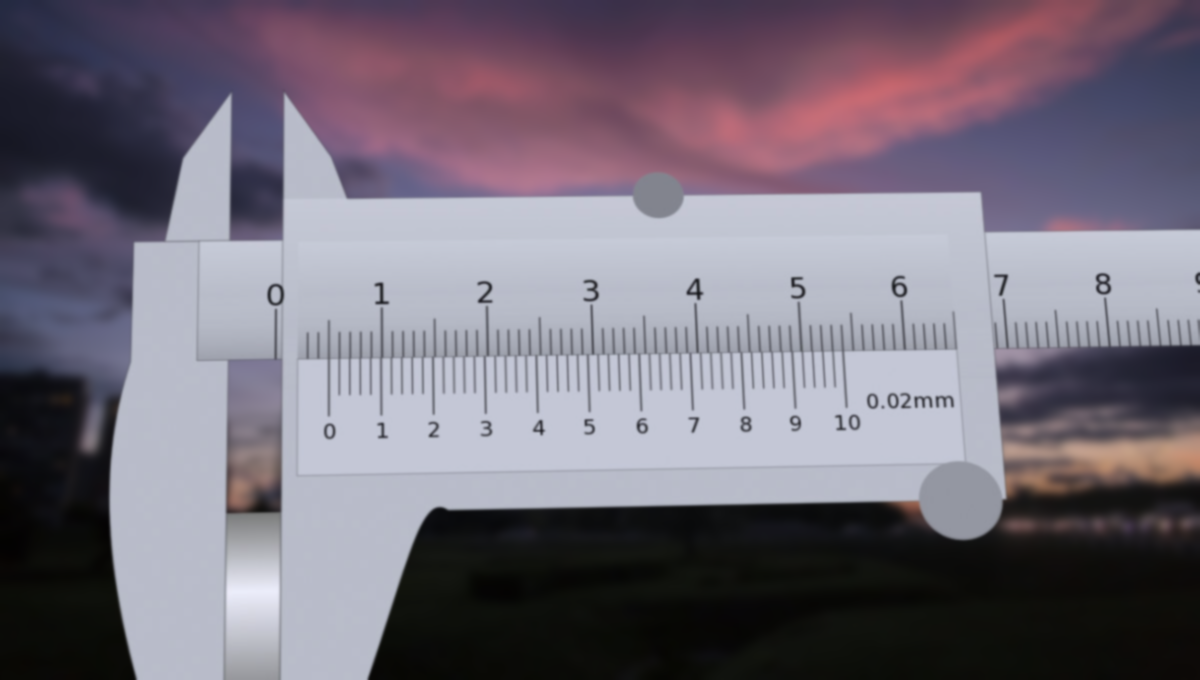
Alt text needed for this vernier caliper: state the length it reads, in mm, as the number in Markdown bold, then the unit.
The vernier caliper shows **5.0** mm
